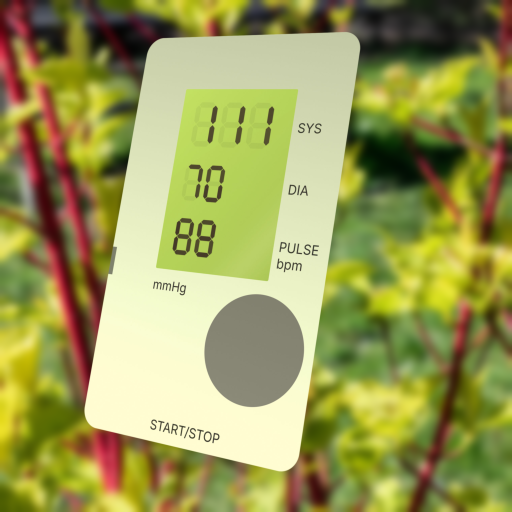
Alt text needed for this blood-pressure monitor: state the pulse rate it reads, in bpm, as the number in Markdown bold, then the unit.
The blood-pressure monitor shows **88** bpm
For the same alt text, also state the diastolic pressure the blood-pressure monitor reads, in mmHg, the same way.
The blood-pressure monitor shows **70** mmHg
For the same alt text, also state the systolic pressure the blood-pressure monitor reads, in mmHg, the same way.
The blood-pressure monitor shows **111** mmHg
